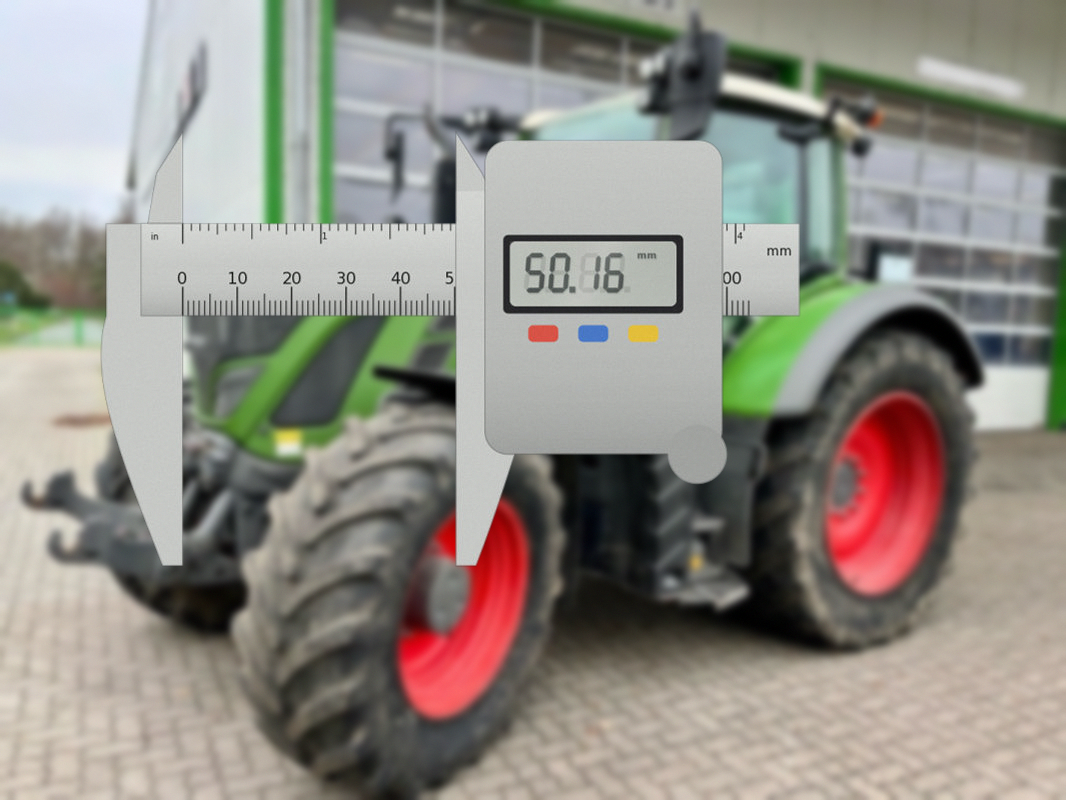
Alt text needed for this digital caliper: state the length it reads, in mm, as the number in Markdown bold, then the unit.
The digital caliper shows **50.16** mm
